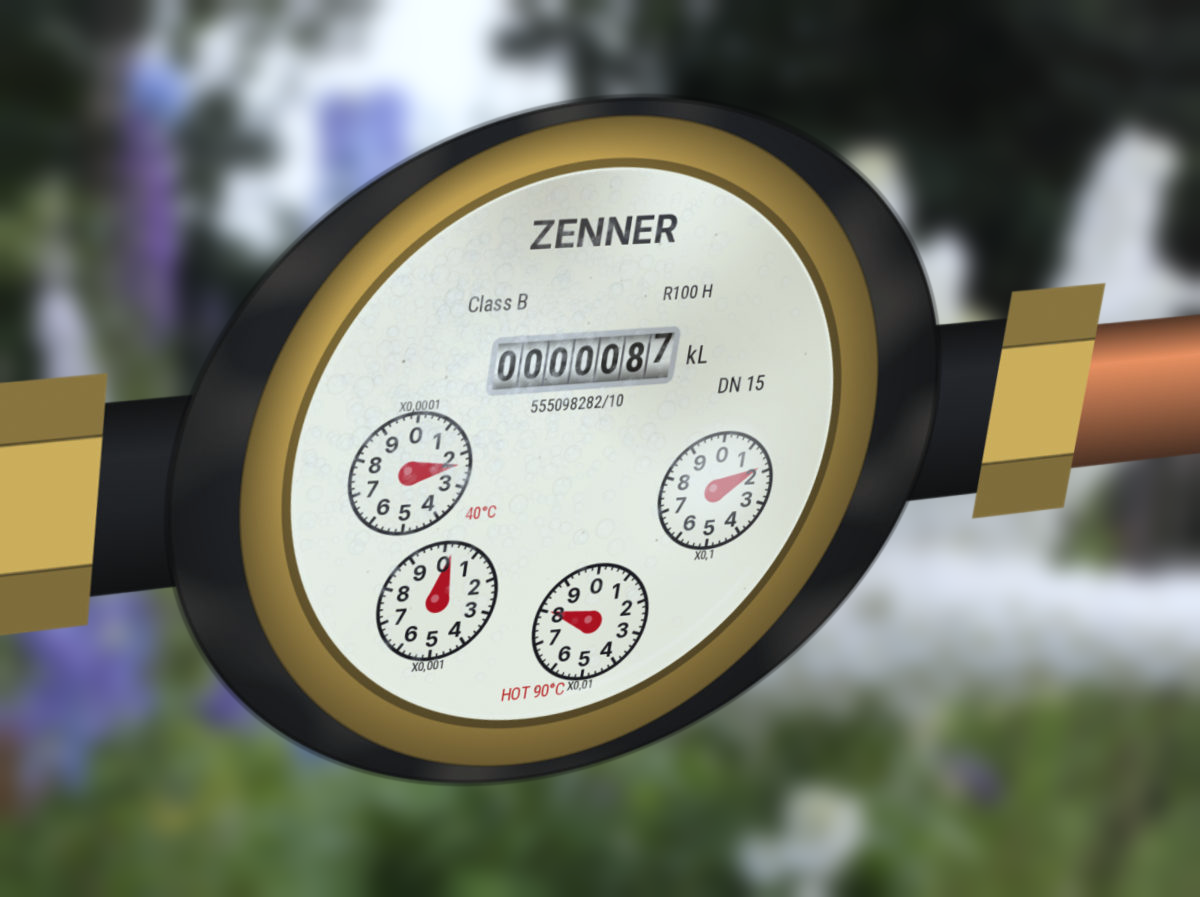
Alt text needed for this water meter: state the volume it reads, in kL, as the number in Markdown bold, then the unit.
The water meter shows **87.1802** kL
